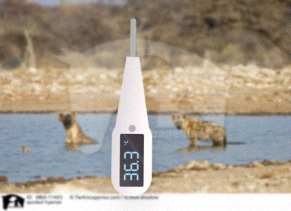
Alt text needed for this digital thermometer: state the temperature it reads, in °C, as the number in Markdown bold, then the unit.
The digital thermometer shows **36.3** °C
